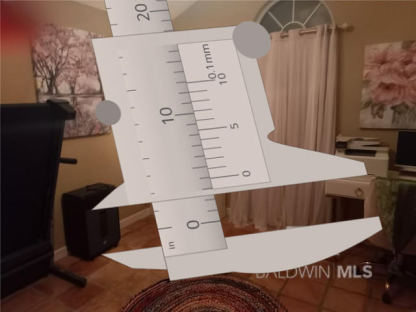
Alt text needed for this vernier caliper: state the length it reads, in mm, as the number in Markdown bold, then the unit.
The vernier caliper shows **3.9** mm
